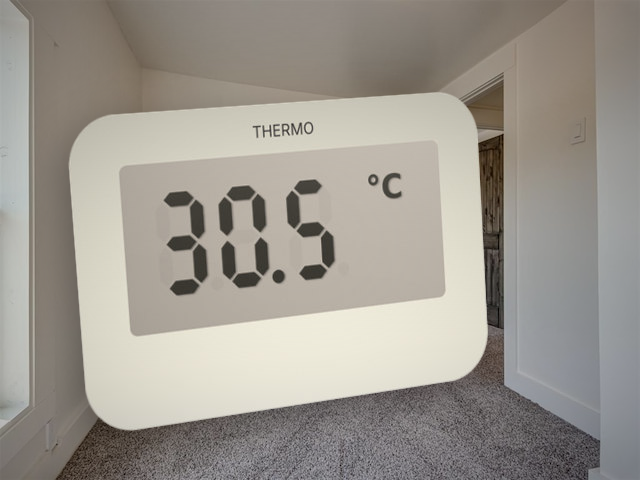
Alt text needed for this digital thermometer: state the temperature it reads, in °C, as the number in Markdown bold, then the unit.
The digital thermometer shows **30.5** °C
